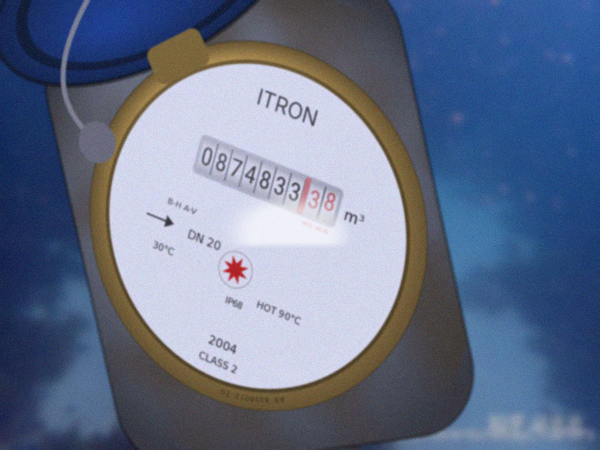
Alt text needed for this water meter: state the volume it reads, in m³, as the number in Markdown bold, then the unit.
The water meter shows **874833.38** m³
